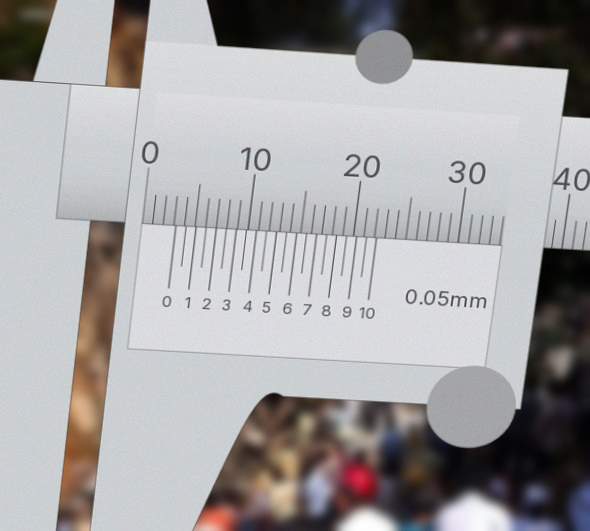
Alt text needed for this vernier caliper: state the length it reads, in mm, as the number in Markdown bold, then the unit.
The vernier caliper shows **3.2** mm
